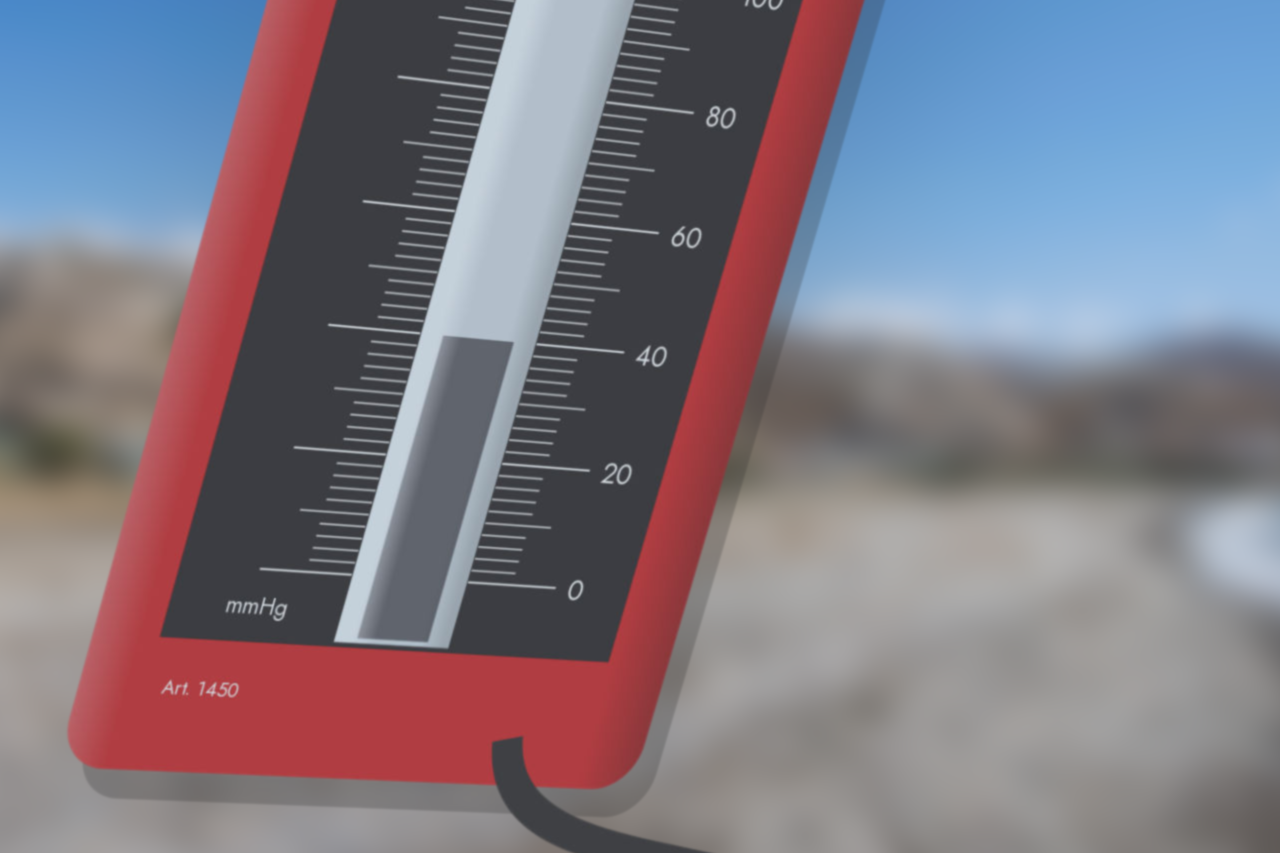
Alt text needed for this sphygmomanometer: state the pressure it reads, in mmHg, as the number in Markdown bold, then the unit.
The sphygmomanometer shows **40** mmHg
